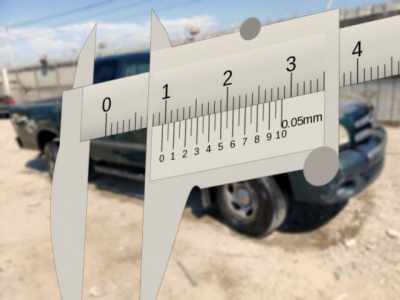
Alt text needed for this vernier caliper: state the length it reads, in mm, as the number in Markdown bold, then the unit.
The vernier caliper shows **9.6** mm
